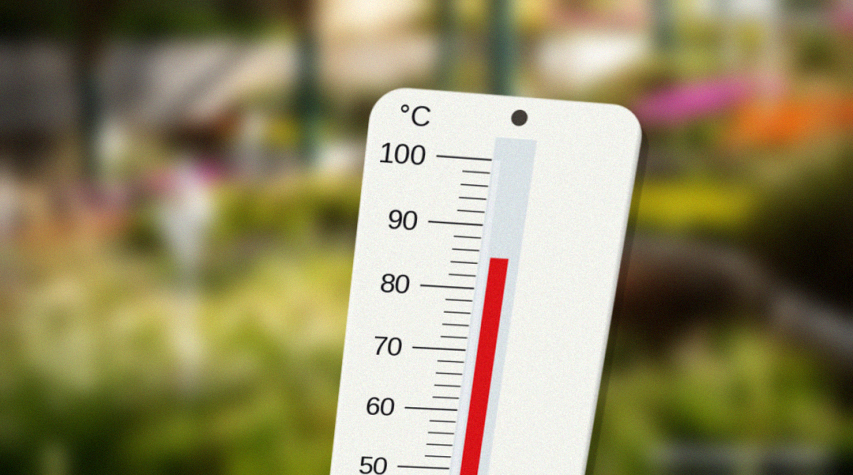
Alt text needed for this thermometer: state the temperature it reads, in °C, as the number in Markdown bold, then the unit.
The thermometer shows **85** °C
